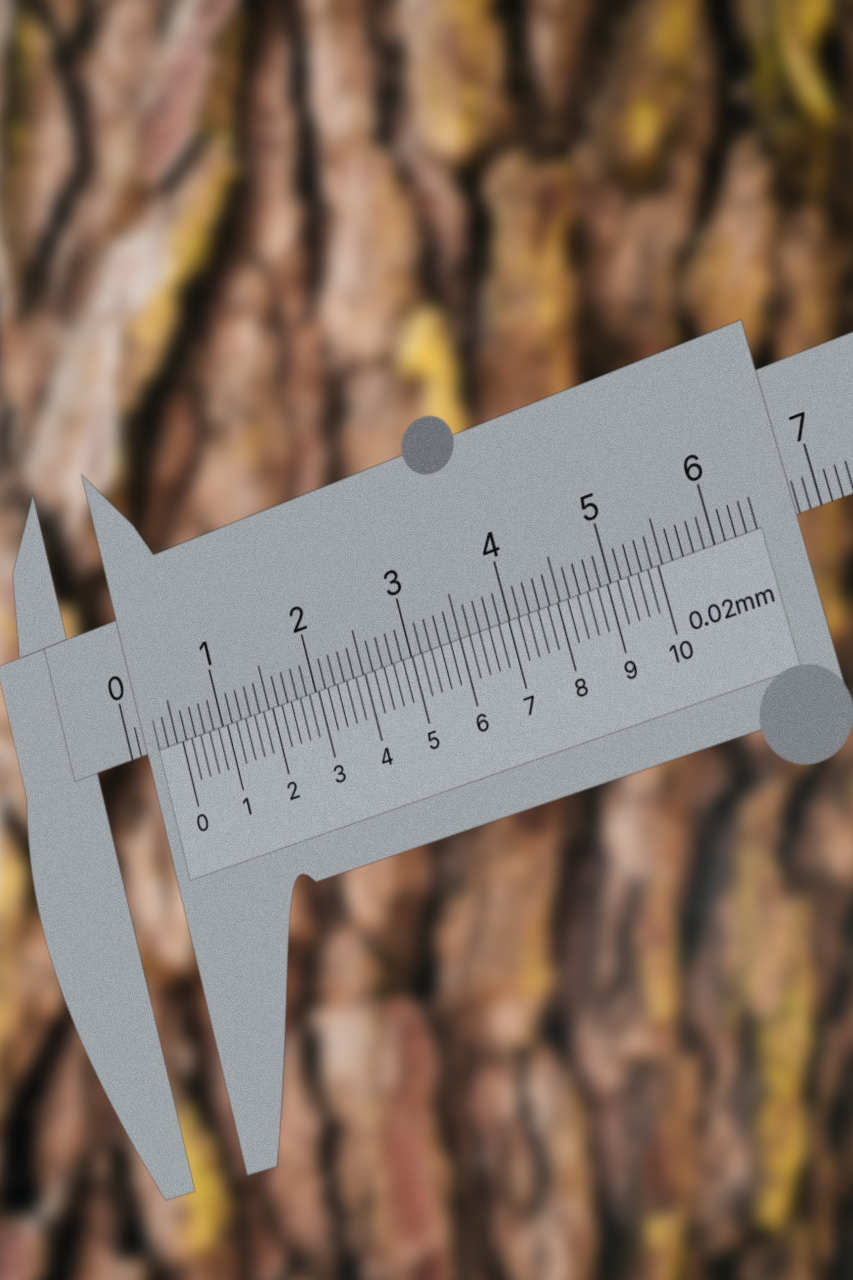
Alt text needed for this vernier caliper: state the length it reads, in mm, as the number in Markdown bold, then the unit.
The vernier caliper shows **5.6** mm
